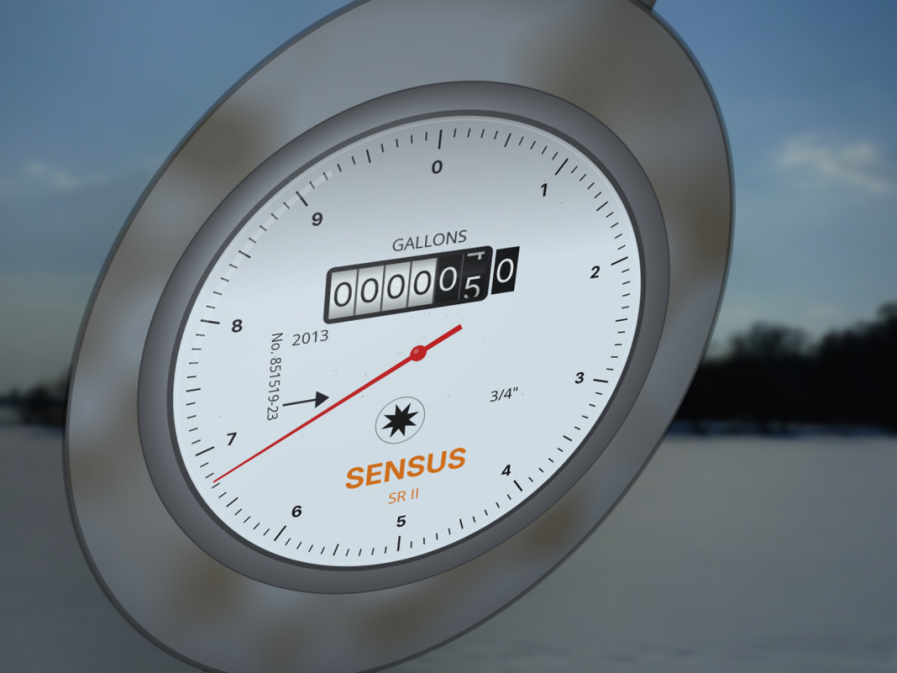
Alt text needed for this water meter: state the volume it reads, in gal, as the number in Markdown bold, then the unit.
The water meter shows **46.7** gal
